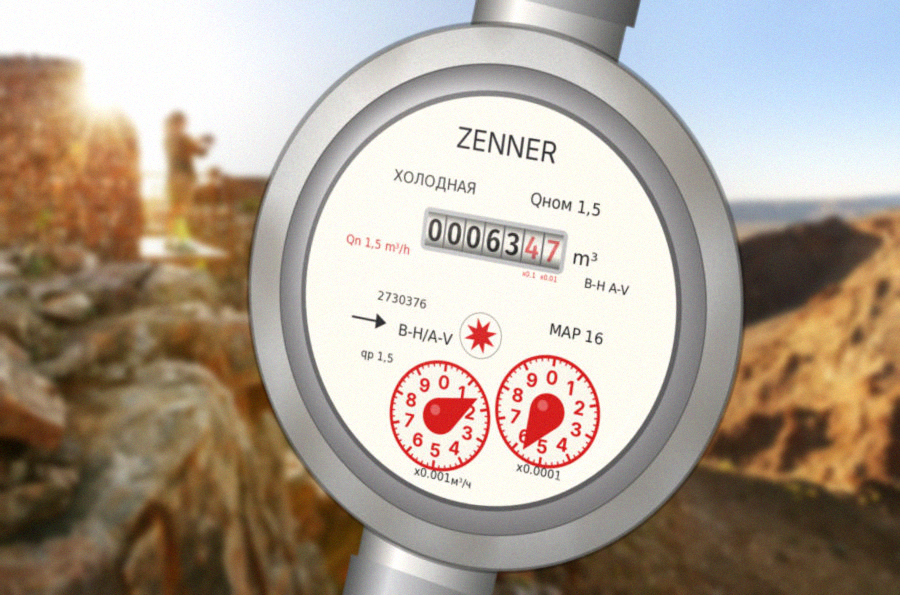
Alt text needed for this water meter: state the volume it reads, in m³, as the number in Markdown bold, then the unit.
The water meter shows **63.4715** m³
